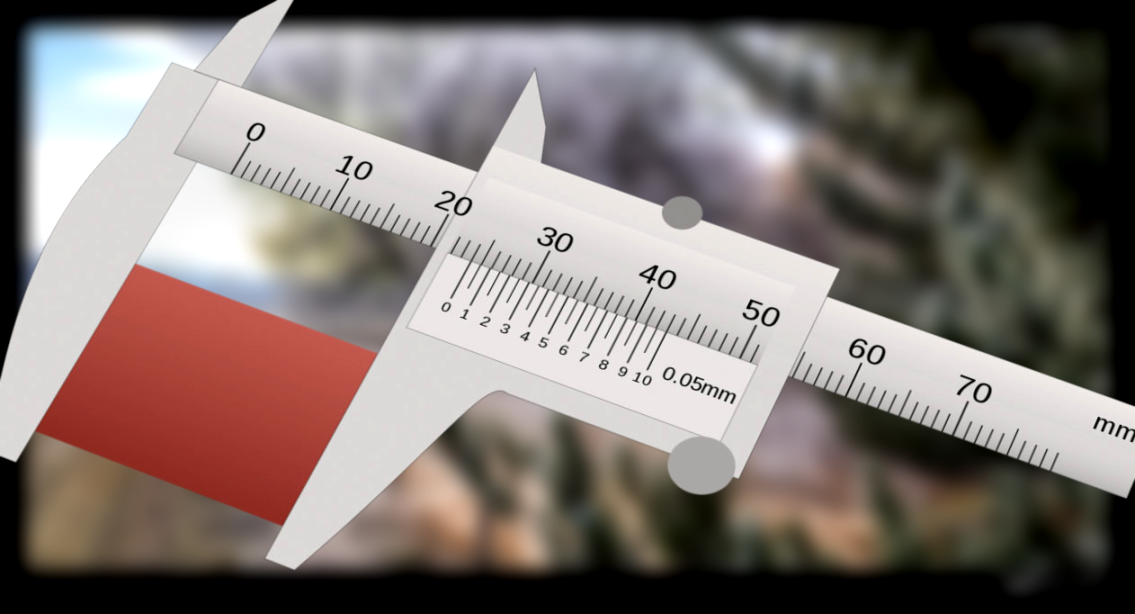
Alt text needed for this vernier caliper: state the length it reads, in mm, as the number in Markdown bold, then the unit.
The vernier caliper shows **24.0** mm
